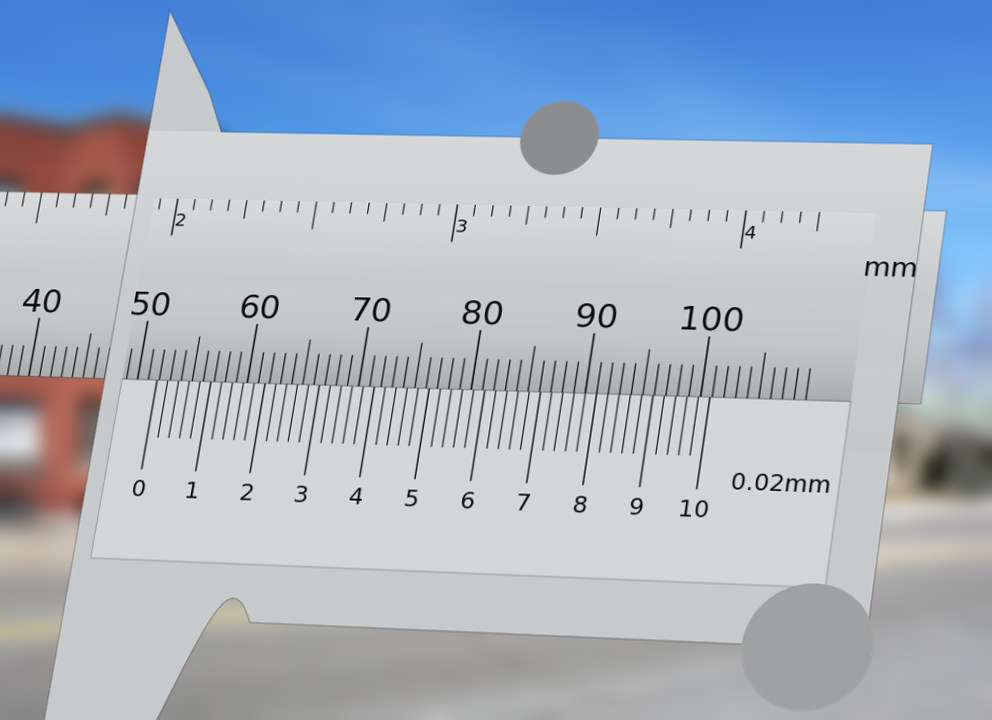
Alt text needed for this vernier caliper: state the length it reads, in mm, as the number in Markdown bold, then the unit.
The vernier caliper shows **51.8** mm
